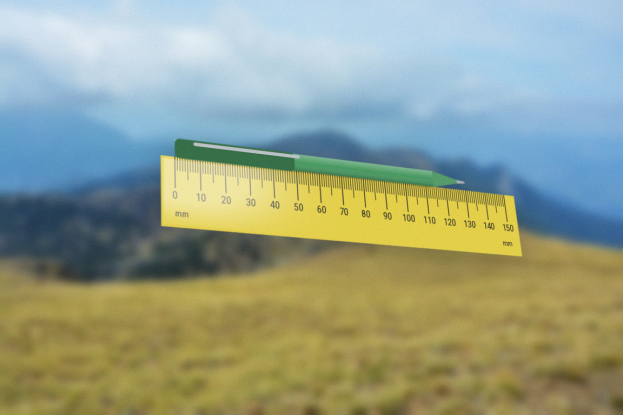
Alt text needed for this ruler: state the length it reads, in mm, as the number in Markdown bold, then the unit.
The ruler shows **130** mm
